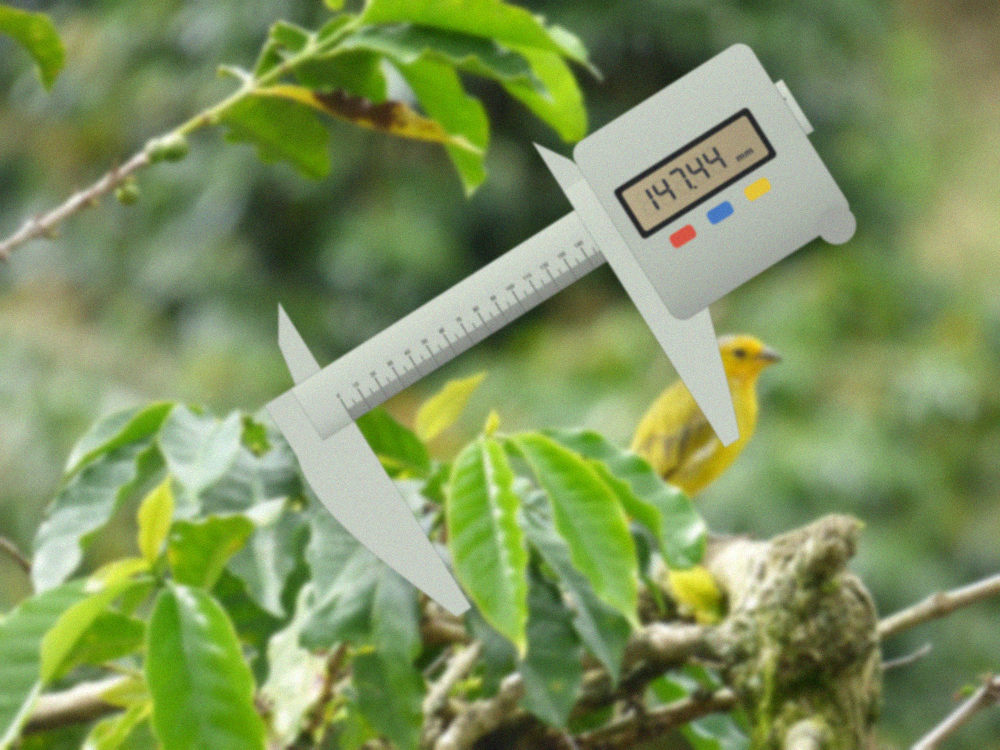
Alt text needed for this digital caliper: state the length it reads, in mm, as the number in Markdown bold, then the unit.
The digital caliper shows **147.44** mm
